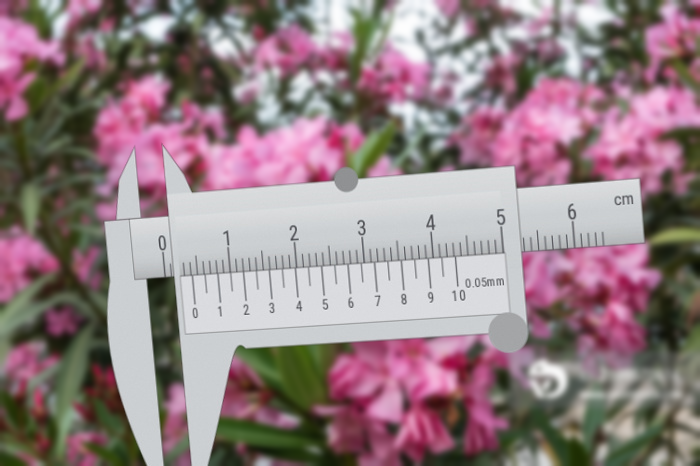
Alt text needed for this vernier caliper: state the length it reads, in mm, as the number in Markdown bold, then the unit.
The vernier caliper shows **4.2** mm
